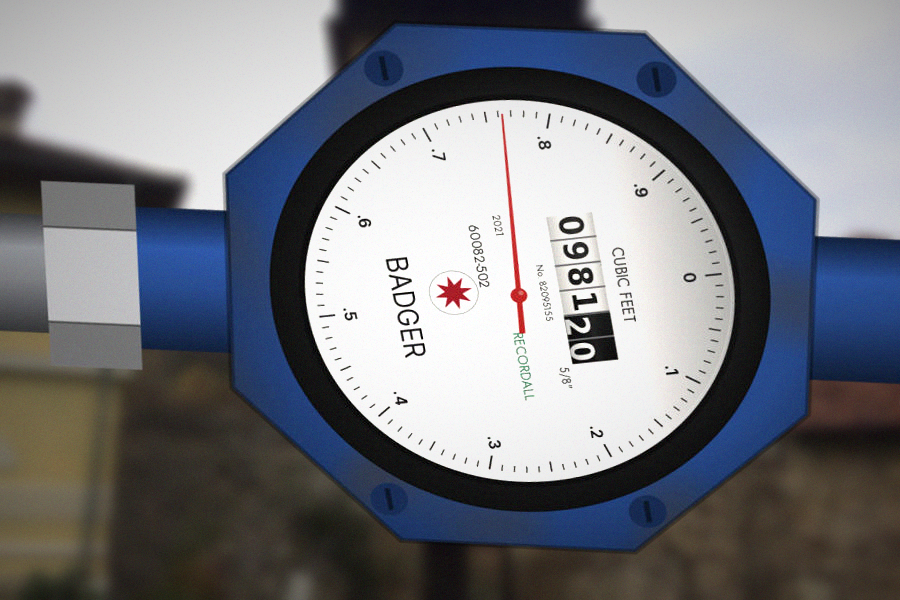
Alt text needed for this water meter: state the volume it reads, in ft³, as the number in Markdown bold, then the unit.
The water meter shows **98119.76** ft³
